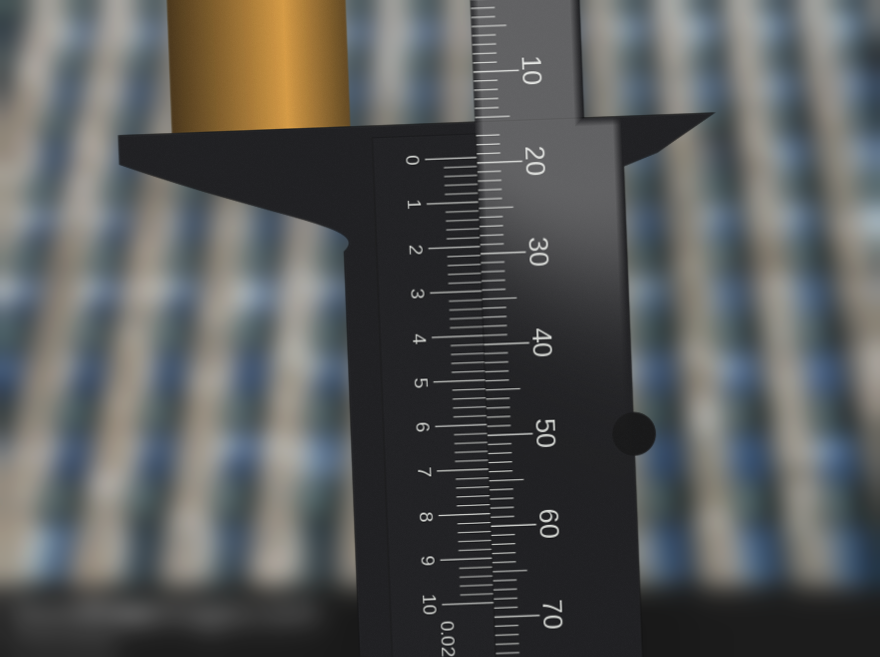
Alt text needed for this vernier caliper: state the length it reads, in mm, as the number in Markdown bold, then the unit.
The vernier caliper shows **19.4** mm
